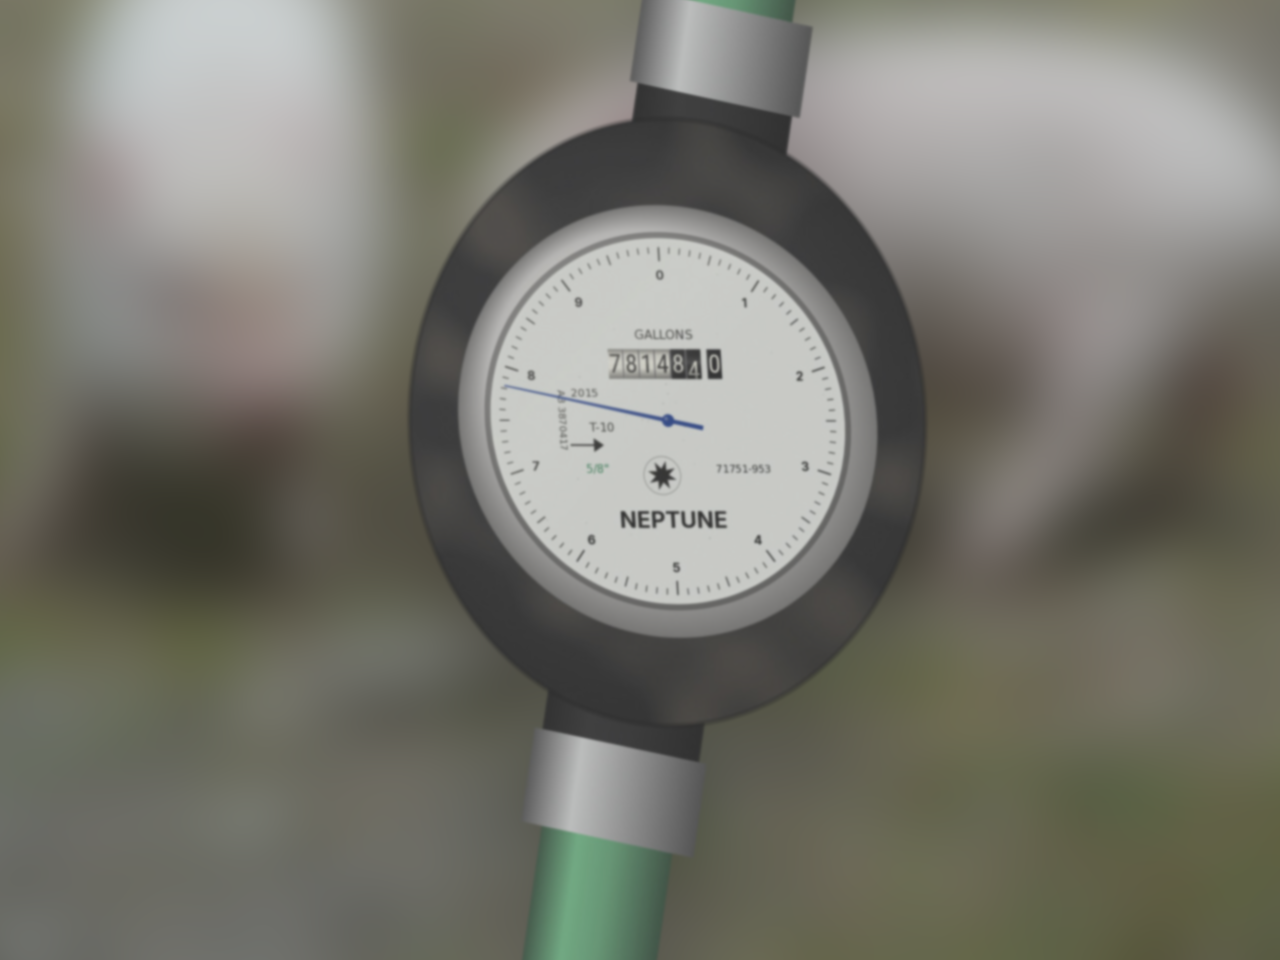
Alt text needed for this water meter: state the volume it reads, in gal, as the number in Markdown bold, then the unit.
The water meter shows **7814837.8** gal
